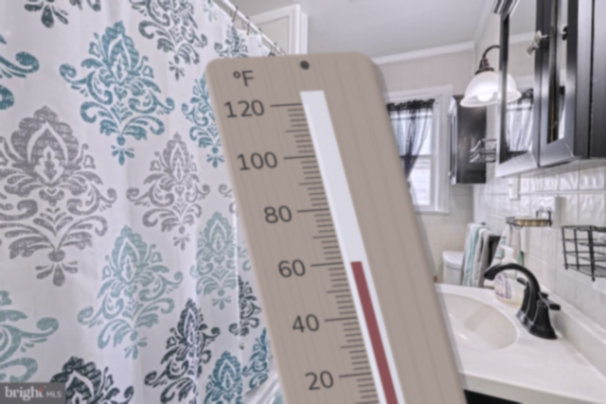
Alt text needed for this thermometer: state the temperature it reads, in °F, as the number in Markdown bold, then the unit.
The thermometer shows **60** °F
